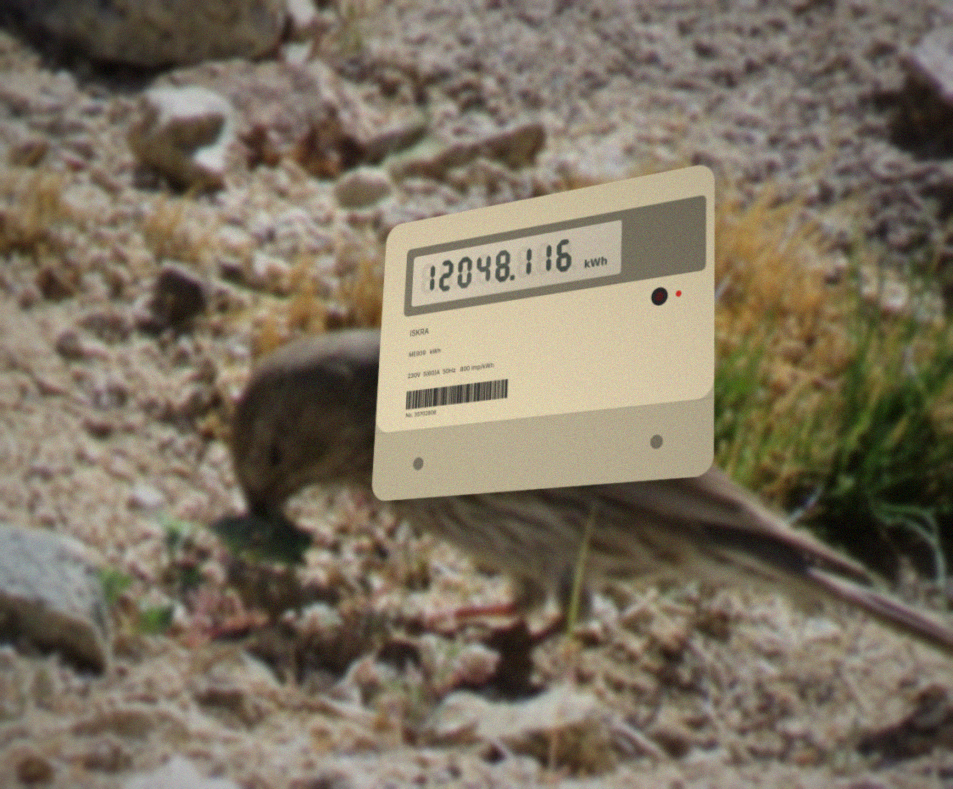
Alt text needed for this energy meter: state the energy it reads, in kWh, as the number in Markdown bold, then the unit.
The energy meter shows **12048.116** kWh
